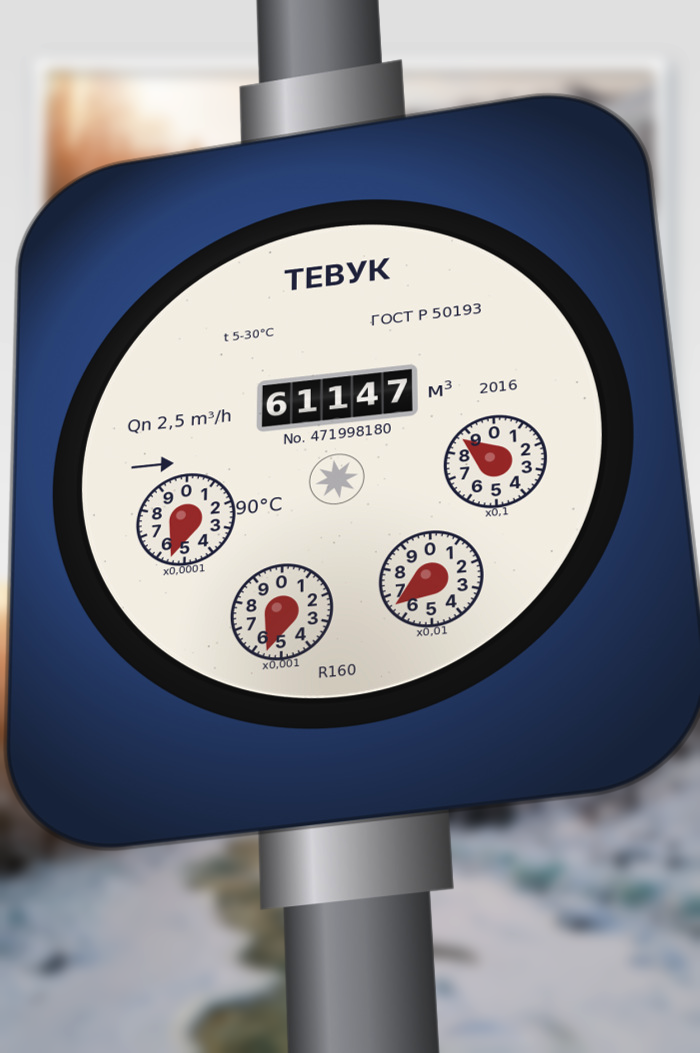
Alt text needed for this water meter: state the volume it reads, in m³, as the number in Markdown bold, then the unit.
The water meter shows **61147.8655** m³
